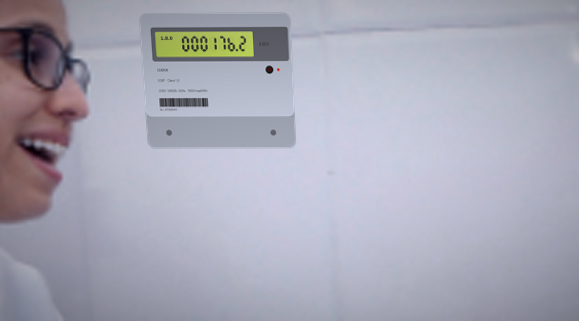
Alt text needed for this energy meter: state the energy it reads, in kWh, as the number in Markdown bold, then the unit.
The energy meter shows **176.2** kWh
